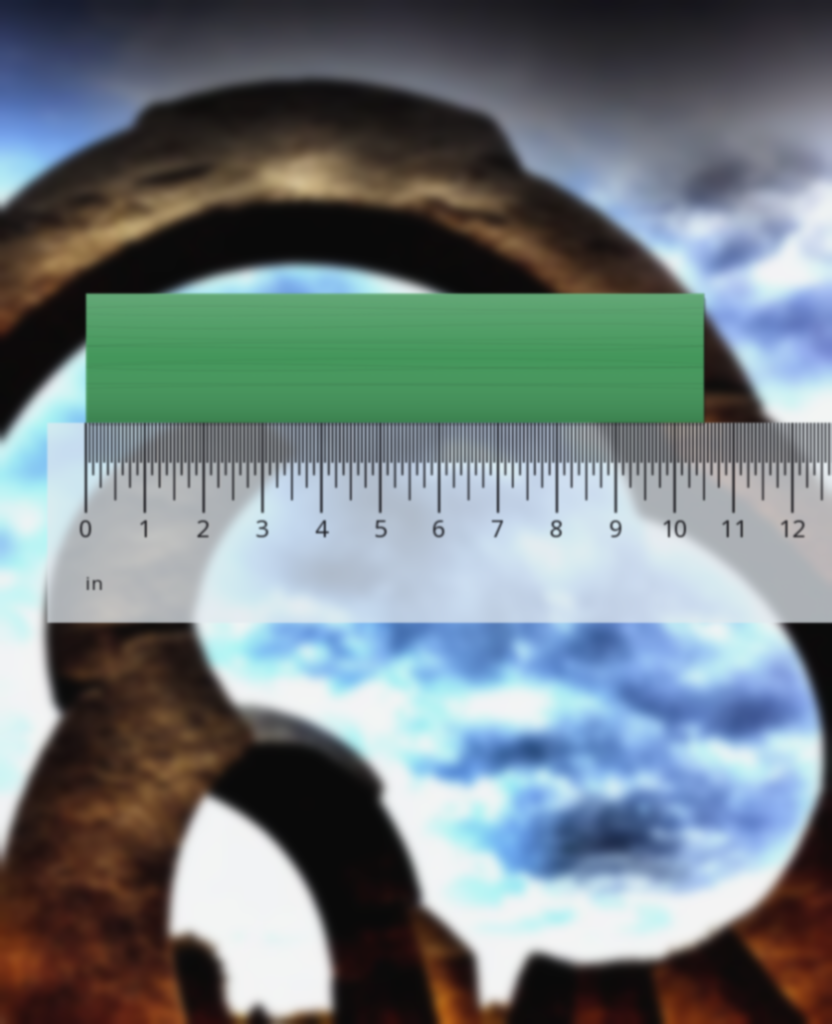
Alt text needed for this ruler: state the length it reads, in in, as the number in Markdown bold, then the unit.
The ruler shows **10.5** in
